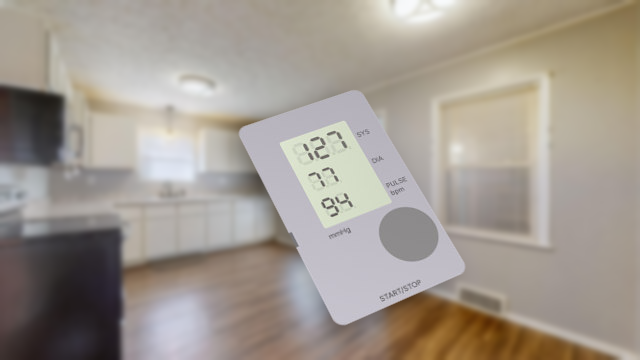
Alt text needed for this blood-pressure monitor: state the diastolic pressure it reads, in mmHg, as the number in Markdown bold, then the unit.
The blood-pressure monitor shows **77** mmHg
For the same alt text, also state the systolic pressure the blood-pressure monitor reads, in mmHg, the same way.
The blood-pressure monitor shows **127** mmHg
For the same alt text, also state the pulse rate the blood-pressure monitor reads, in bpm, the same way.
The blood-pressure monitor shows **94** bpm
